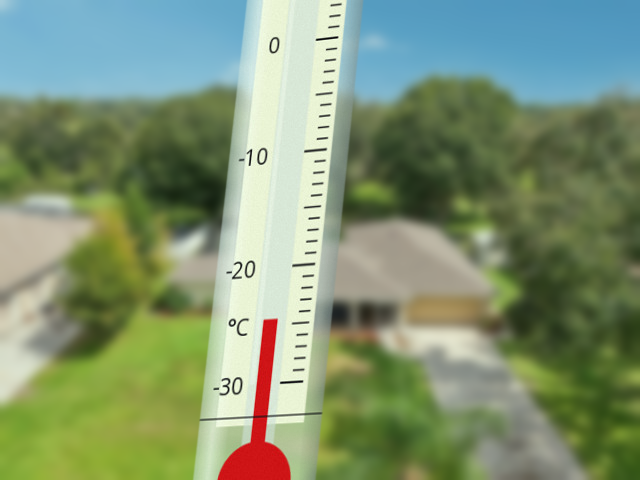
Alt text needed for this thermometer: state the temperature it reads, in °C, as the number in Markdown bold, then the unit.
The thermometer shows **-24.5** °C
